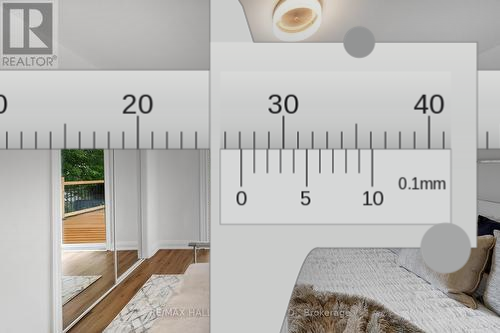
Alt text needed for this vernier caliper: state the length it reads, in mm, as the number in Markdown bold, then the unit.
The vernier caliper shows **27.1** mm
